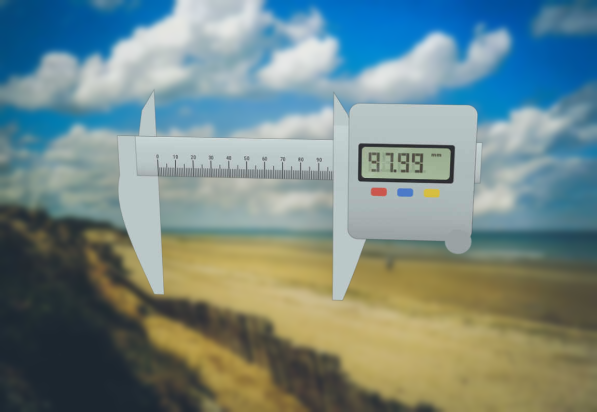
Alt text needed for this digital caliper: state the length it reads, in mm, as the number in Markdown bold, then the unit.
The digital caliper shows **97.99** mm
